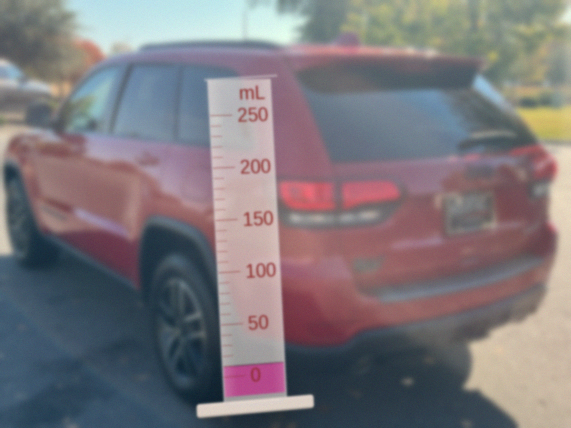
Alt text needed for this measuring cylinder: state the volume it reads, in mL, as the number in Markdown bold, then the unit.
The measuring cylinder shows **10** mL
